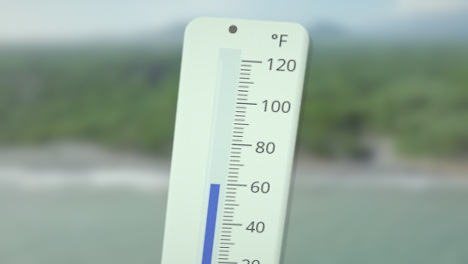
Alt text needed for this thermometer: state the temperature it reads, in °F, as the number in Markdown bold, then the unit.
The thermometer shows **60** °F
